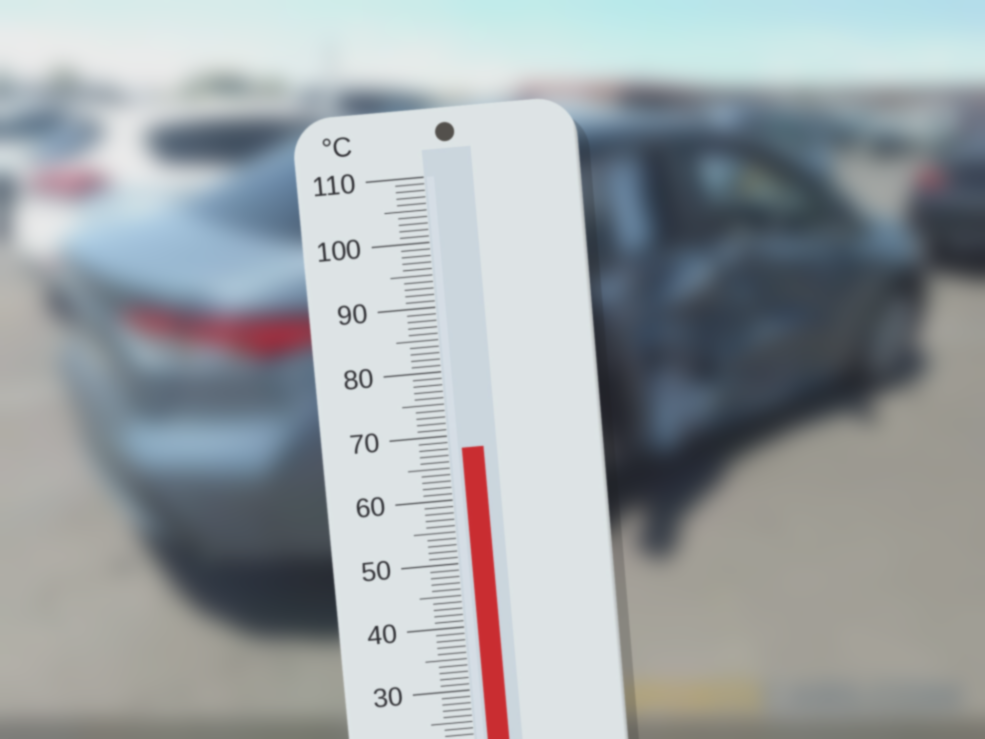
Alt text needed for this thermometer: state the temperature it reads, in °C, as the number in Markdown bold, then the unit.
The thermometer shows **68** °C
